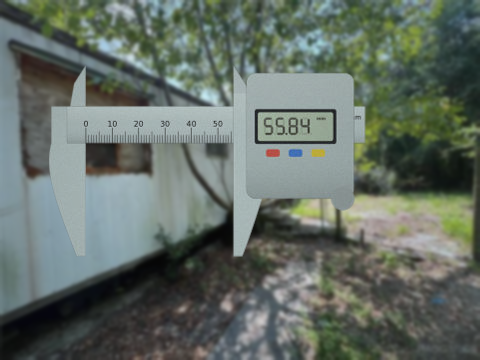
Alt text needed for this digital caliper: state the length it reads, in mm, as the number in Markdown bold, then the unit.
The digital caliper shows **55.84** mm
